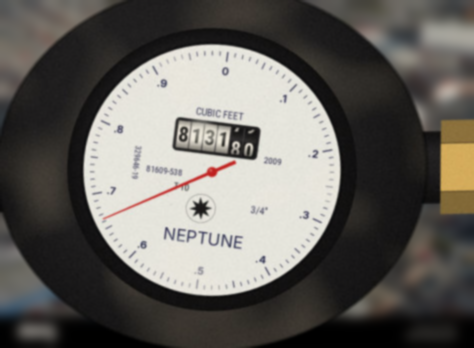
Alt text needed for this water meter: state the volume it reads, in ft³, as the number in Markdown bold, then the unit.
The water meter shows **813179.66** ft³
